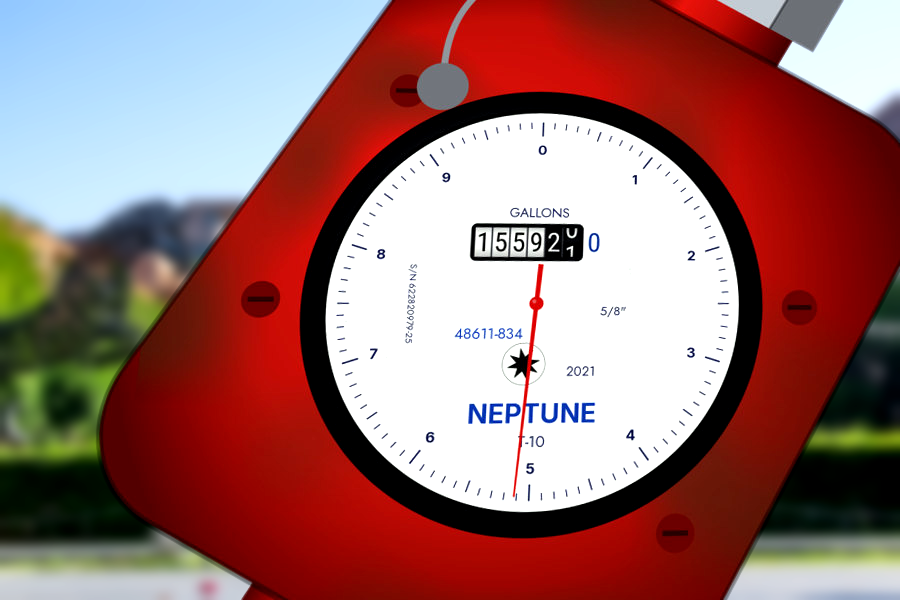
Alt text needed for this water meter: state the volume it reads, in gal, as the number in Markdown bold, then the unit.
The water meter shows **1559205.1** gal
